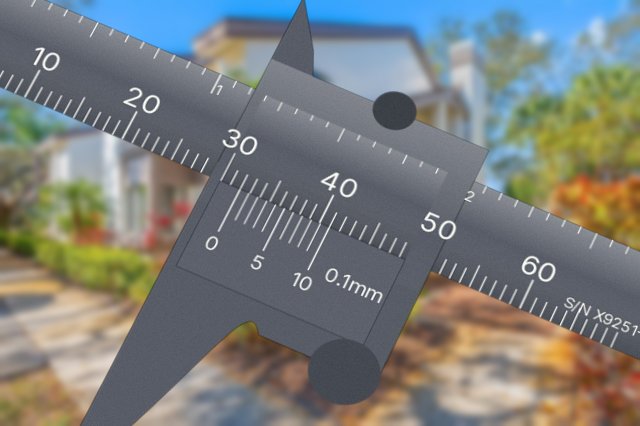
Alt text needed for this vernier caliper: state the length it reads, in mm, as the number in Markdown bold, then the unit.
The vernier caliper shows **32.0** mm
